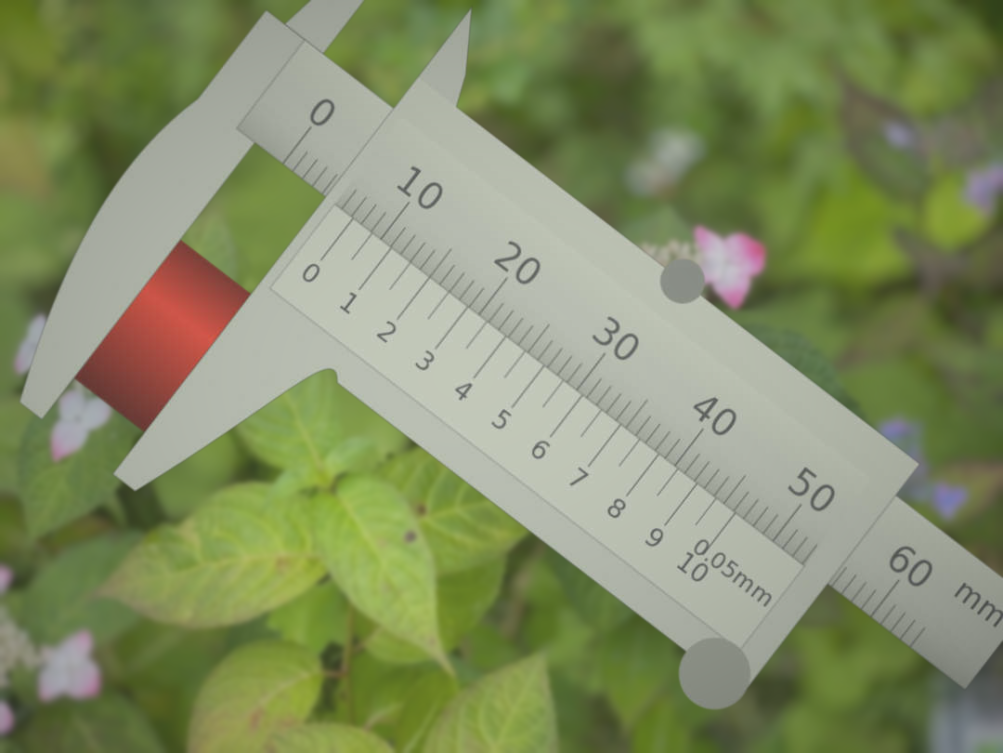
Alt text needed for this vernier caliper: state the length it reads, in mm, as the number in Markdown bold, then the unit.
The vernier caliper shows **7.2** mm
